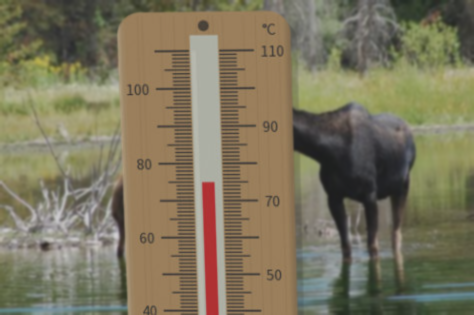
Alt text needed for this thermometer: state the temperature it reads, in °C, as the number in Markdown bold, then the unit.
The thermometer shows **75** °C
